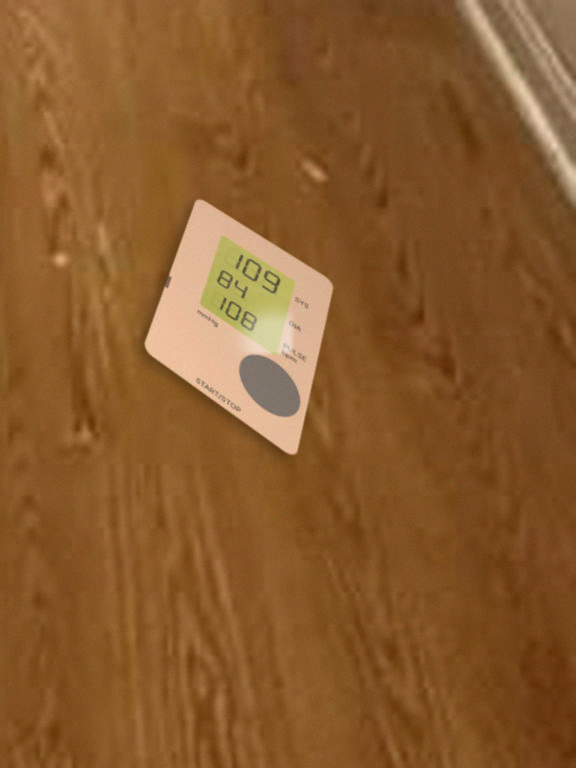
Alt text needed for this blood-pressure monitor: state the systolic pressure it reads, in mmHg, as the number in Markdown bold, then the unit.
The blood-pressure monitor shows **109** mmHg
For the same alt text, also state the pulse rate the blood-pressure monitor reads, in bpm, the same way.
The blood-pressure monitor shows **108** bpm
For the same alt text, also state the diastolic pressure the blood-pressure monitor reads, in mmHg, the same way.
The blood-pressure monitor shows **84** mmHg
